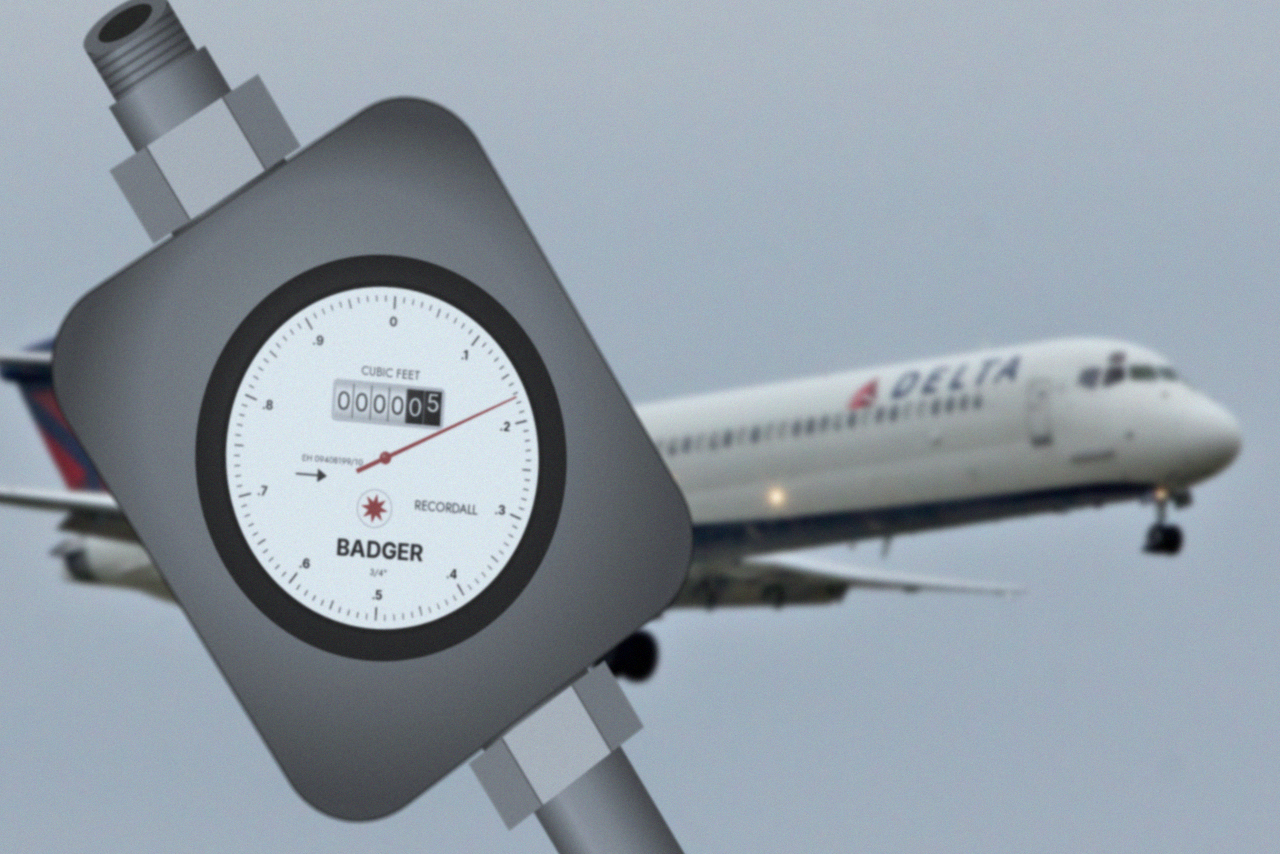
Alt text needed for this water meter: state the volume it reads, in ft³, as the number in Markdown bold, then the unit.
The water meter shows **5.17** ft³
